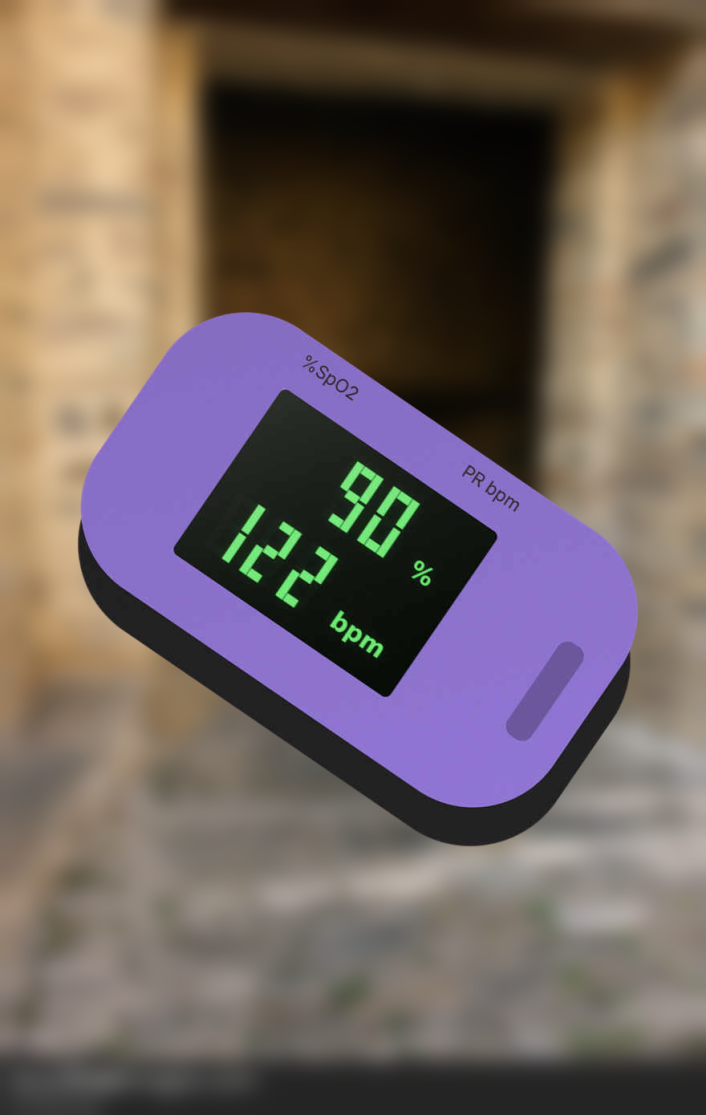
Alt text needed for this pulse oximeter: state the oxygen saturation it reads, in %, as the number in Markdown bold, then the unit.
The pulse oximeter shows **90** %
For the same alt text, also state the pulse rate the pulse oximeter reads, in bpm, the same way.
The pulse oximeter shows **122** bpm
